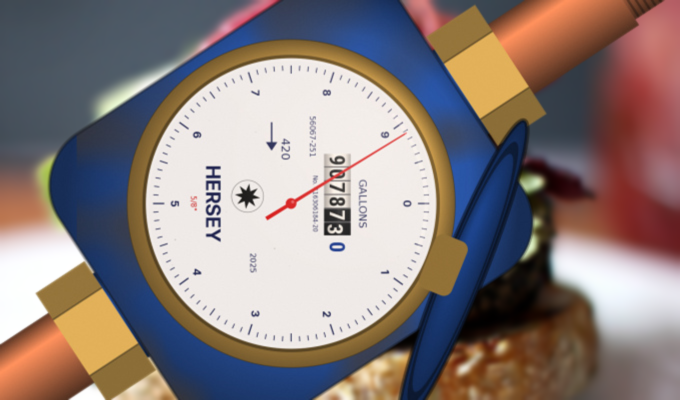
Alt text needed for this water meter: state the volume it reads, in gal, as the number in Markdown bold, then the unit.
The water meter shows **9078729.1** gal
